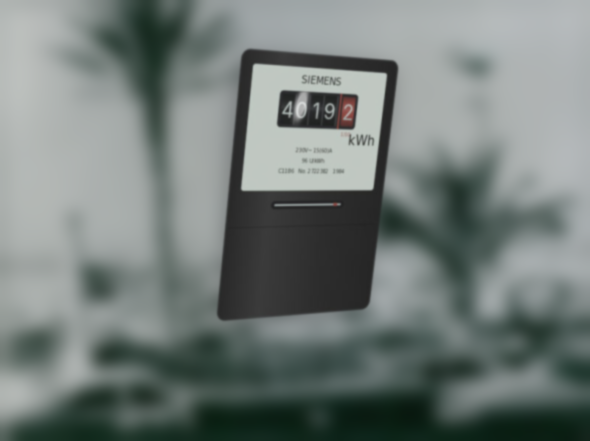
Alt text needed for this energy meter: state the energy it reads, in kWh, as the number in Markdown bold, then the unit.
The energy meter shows **4019.2** kWh
